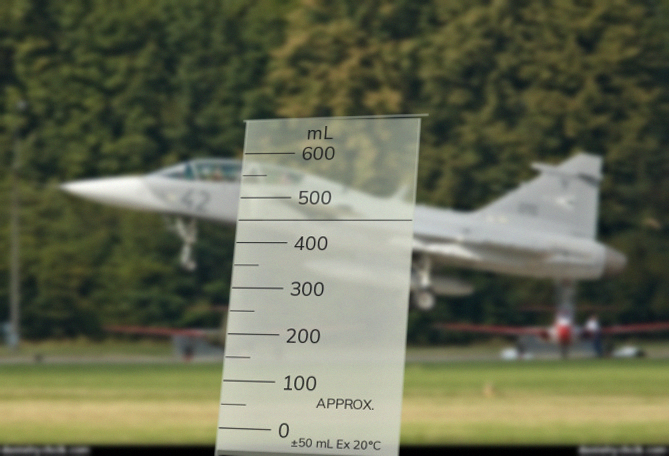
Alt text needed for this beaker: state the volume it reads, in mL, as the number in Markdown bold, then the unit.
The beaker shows **450** mL
